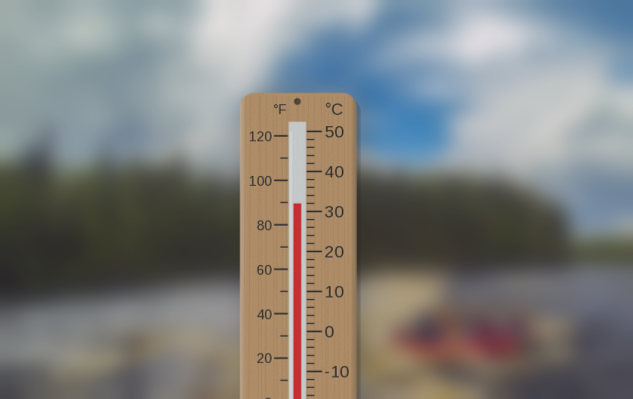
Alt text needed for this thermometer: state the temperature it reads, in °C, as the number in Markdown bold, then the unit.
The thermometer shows **32** °C
